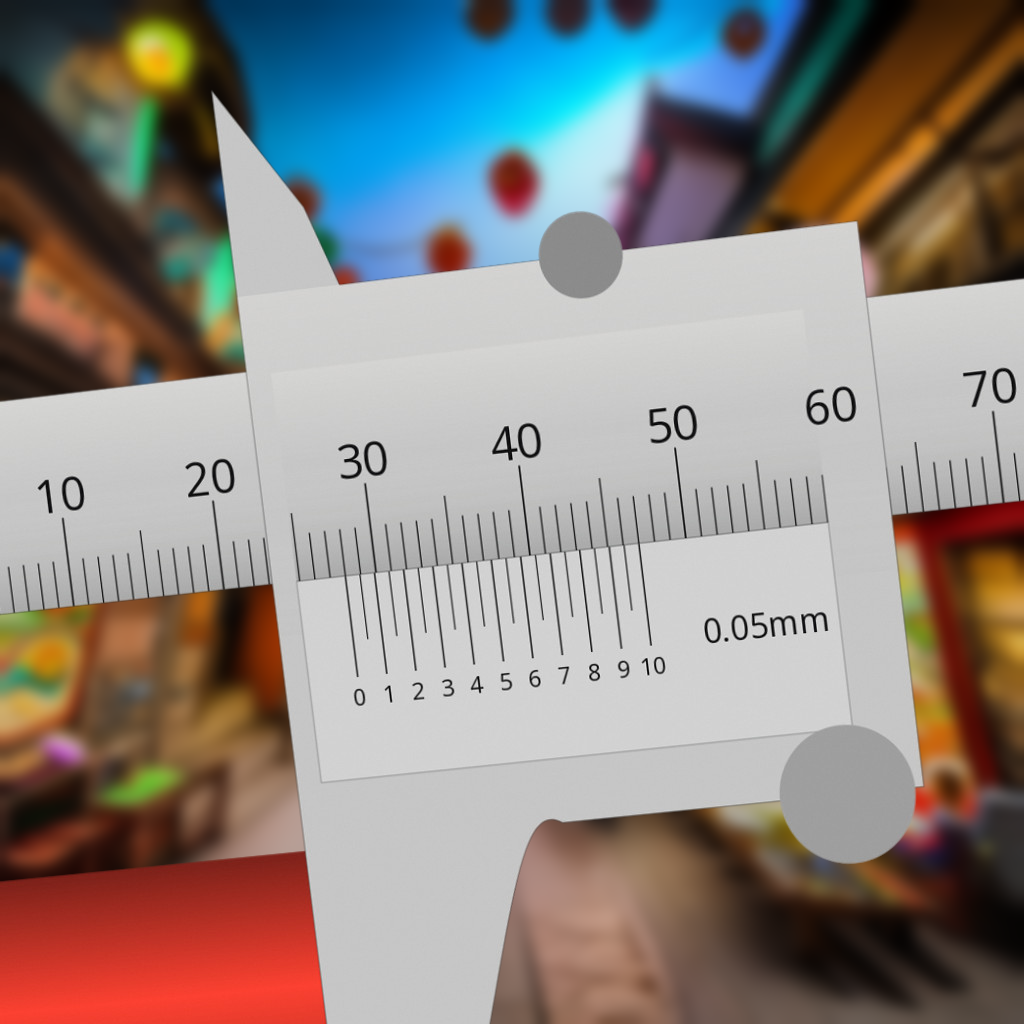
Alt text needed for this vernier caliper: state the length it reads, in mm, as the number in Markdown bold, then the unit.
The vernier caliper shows **28.0** mm
